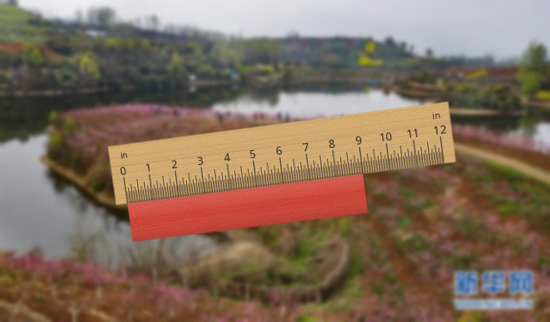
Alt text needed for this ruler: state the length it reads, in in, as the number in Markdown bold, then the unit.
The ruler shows **9** in
